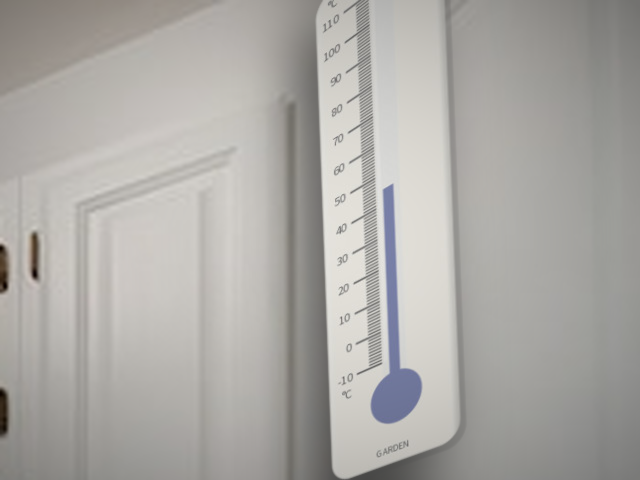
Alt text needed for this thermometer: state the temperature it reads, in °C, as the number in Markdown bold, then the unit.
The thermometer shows **45** °C
